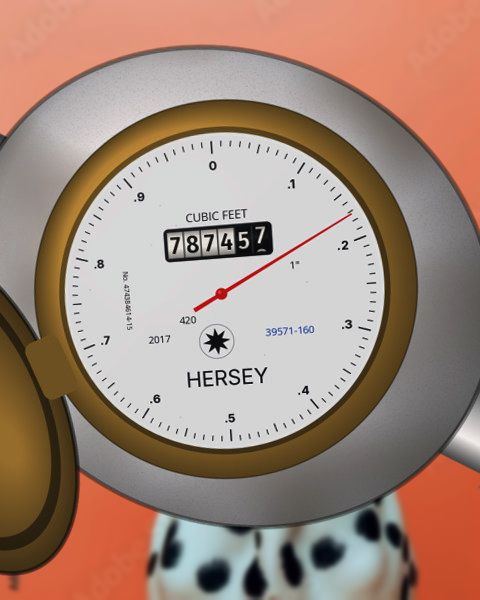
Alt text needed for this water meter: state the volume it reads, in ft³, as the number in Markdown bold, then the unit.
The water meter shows **787457.17** ft³
